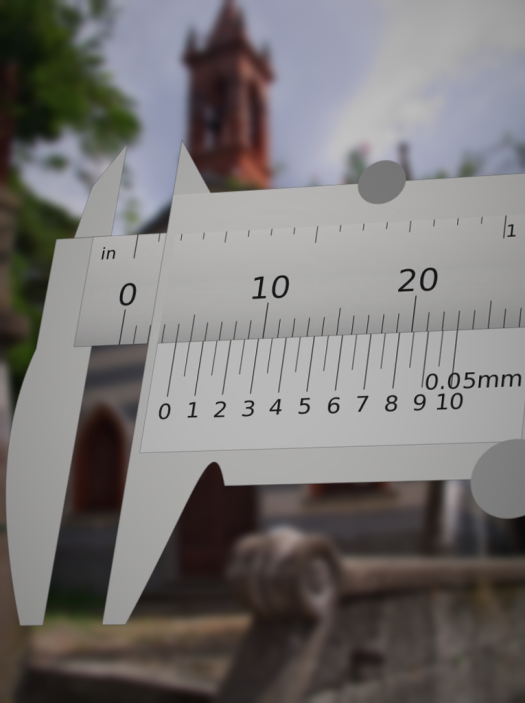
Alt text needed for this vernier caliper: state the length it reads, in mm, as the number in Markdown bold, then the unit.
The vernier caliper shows **4.0** mm
